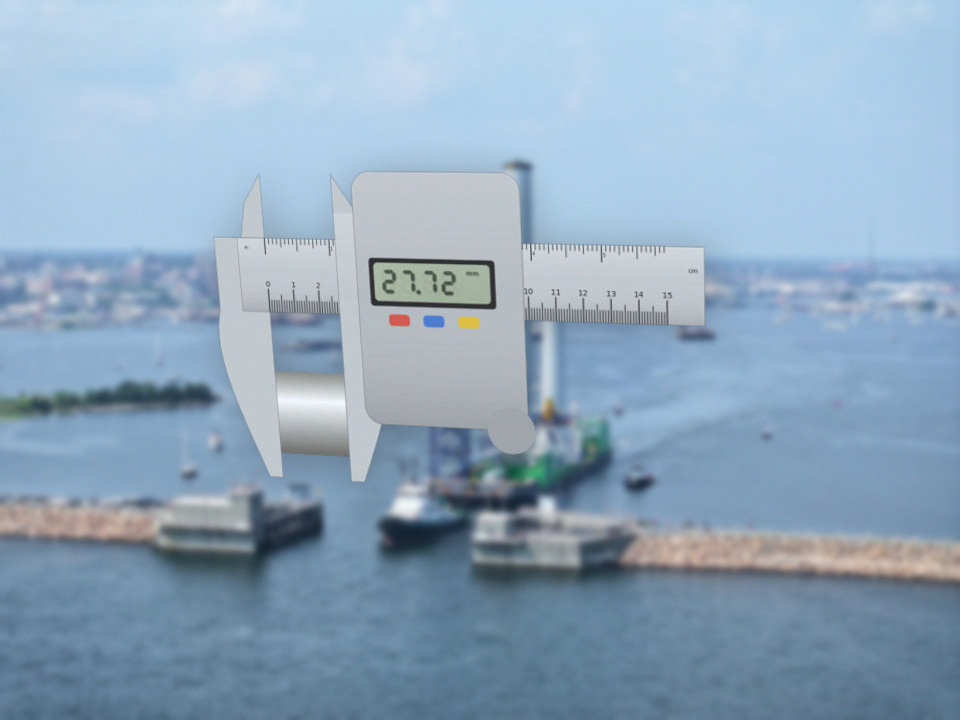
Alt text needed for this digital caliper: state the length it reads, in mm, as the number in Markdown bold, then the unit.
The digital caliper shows **27.72** mm
